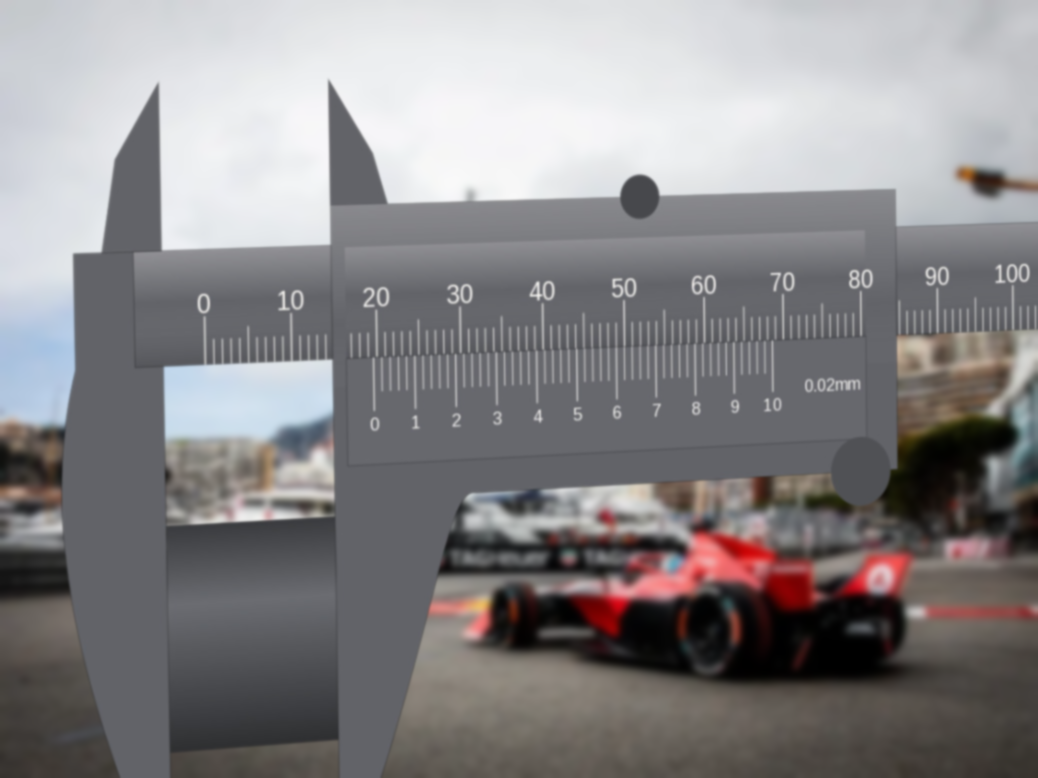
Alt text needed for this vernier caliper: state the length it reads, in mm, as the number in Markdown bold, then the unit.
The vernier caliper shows **19.6** mm
